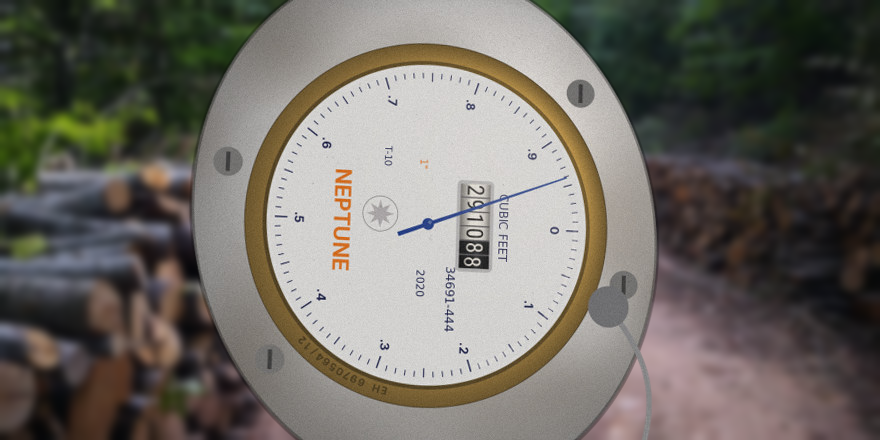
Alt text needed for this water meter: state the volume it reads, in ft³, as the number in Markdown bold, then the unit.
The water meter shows **291087.94** ft³
